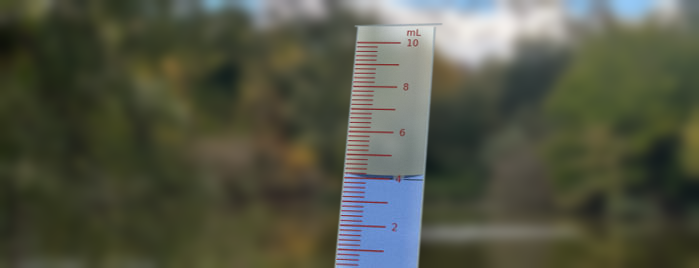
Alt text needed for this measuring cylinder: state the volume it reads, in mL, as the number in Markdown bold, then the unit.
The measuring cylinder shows **4** mL
